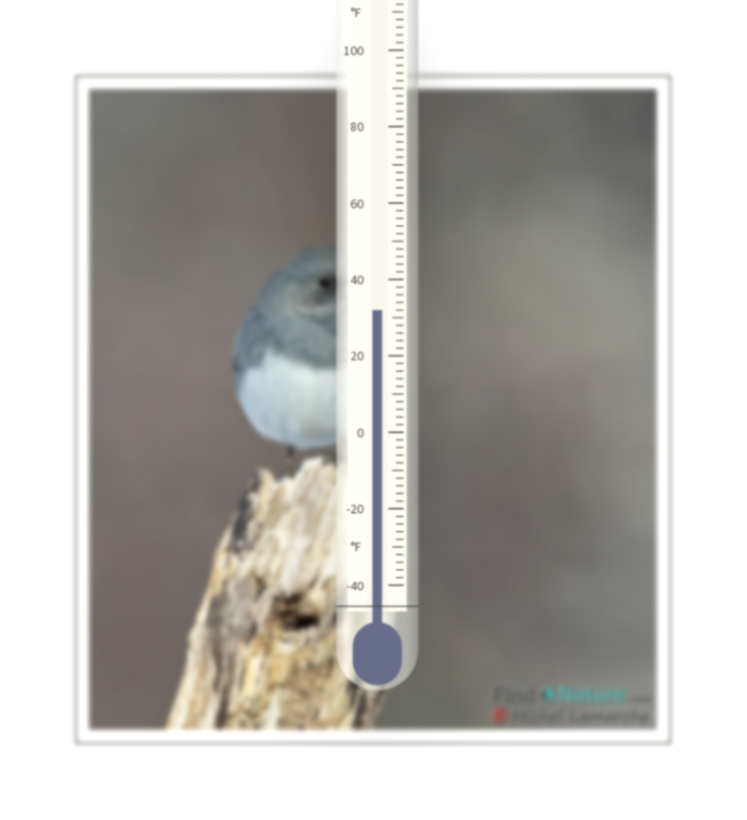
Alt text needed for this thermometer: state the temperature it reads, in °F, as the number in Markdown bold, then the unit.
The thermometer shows **32** °F
